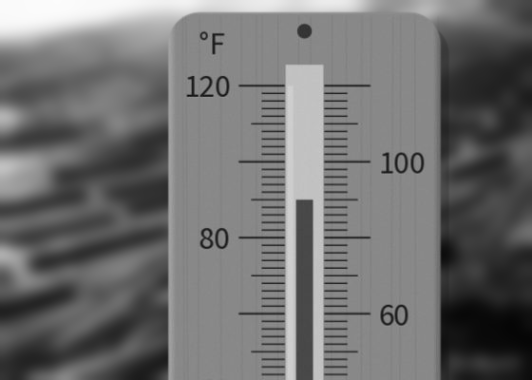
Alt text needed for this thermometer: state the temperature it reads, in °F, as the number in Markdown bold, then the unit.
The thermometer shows **90** °F
